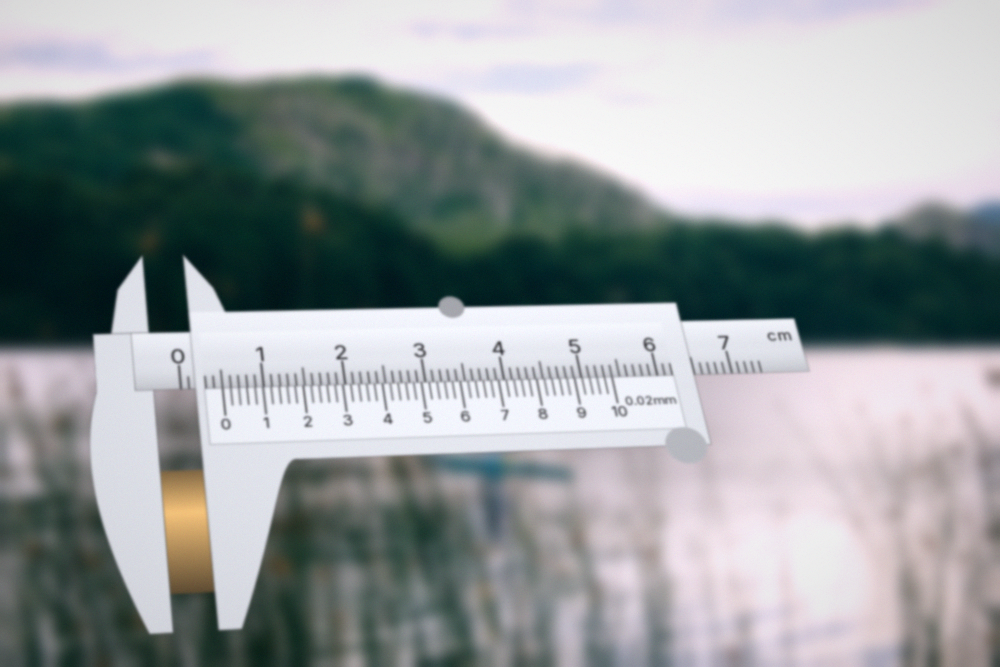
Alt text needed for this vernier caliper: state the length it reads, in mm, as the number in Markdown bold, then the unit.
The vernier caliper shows **5.0** mm
